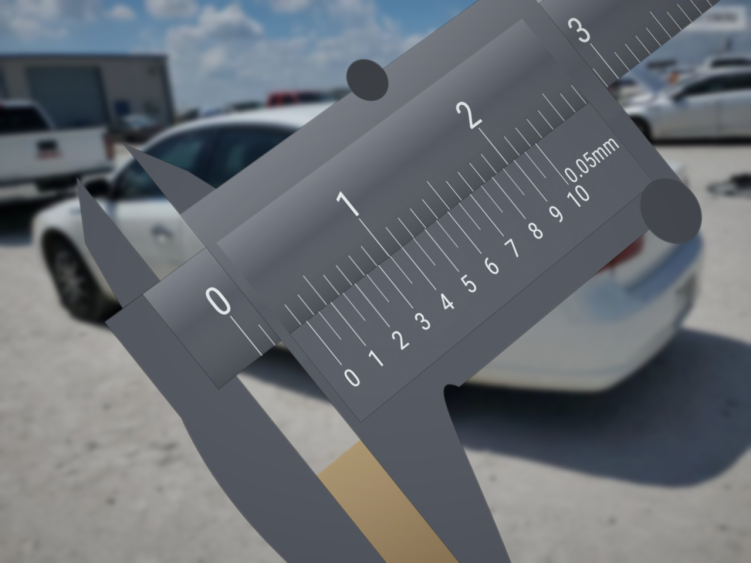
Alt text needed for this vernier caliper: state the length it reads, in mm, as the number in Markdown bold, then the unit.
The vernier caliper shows **3.4** mm
